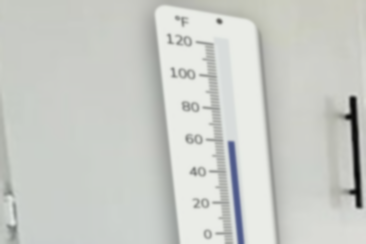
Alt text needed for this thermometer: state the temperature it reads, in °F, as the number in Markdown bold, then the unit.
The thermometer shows **60** °F
